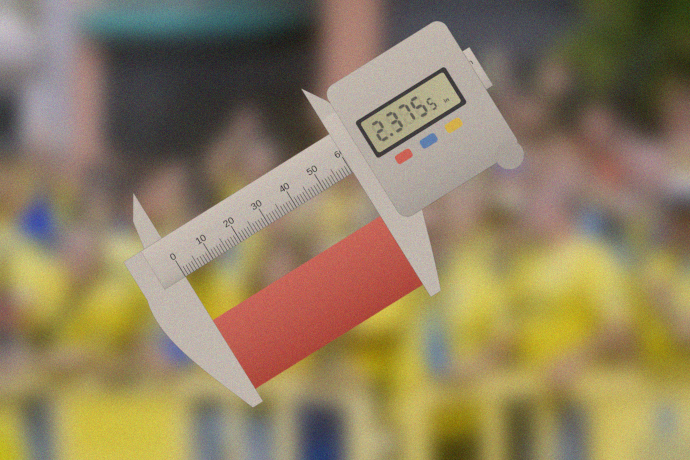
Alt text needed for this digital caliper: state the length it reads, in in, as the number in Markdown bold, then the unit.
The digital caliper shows **2.3755** in
